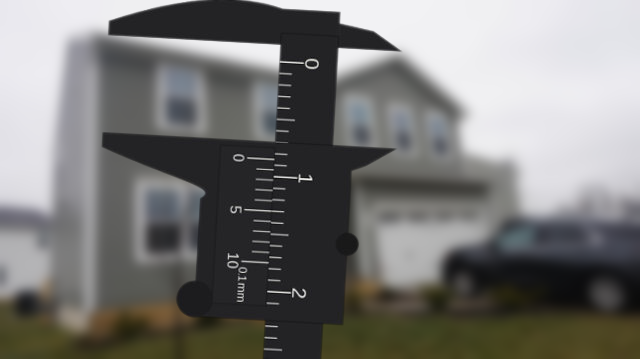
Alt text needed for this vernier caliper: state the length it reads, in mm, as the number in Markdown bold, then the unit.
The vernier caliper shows **8.5** mm
